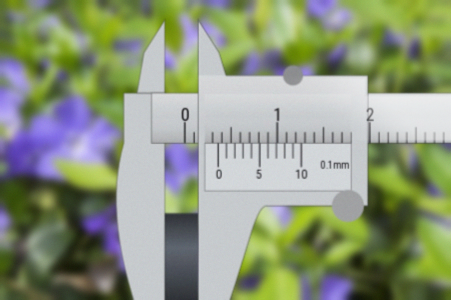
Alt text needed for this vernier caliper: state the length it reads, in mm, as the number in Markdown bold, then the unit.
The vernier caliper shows **3.6** mm
